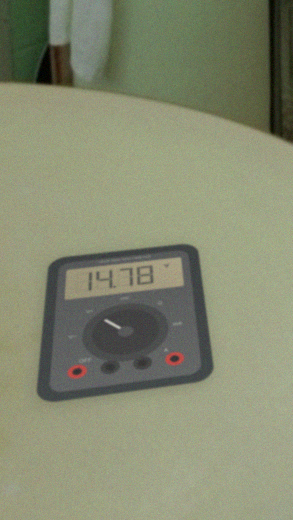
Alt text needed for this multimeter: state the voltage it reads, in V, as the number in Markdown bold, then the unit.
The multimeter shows **14.78** V
